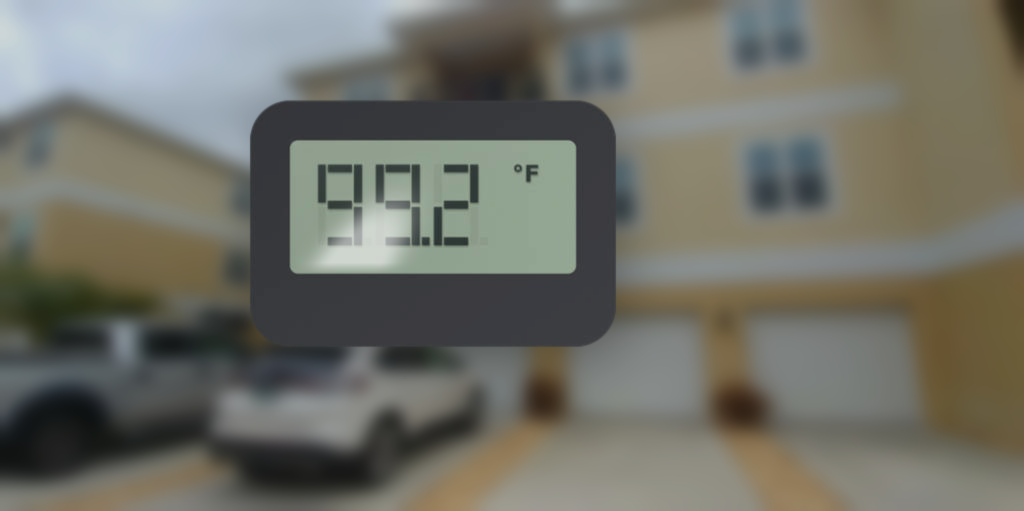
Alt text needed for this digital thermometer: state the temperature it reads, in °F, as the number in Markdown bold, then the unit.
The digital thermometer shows **99.2** °F
